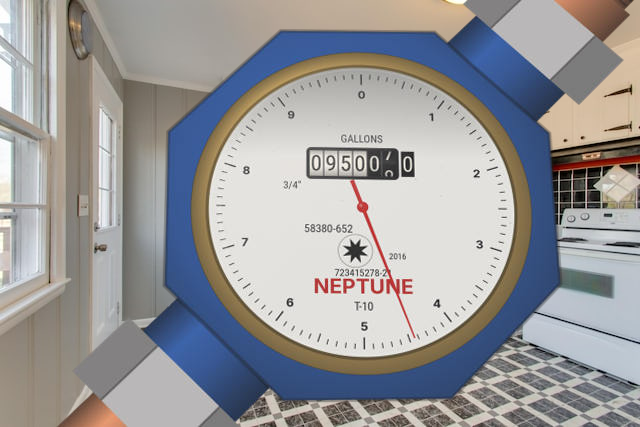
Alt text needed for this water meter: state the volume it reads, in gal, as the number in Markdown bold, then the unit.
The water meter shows **950074.4** gal
